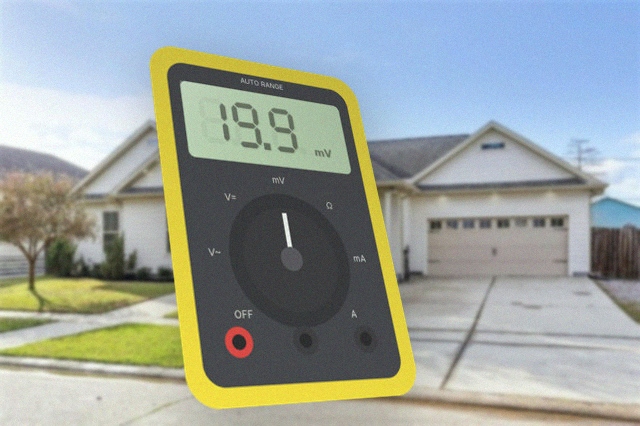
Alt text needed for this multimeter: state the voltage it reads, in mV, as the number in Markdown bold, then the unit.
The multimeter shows **19.9** mV
